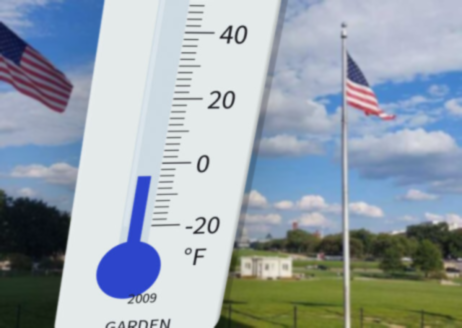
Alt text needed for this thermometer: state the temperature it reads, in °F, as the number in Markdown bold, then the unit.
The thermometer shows **-4** °F
